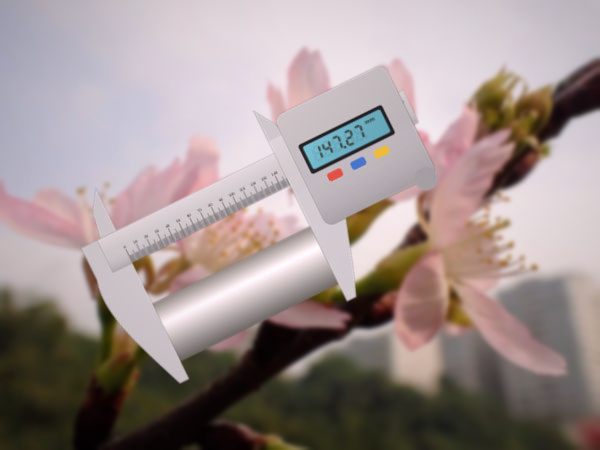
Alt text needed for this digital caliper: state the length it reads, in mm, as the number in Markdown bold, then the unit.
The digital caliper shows **147.27** mm
